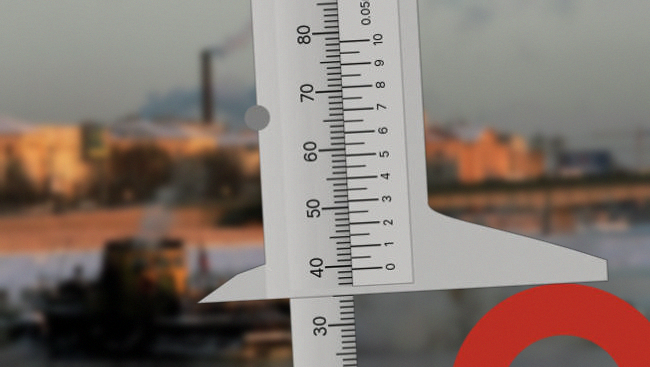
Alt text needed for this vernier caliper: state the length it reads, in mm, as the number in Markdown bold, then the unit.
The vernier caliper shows **39.4** mm
